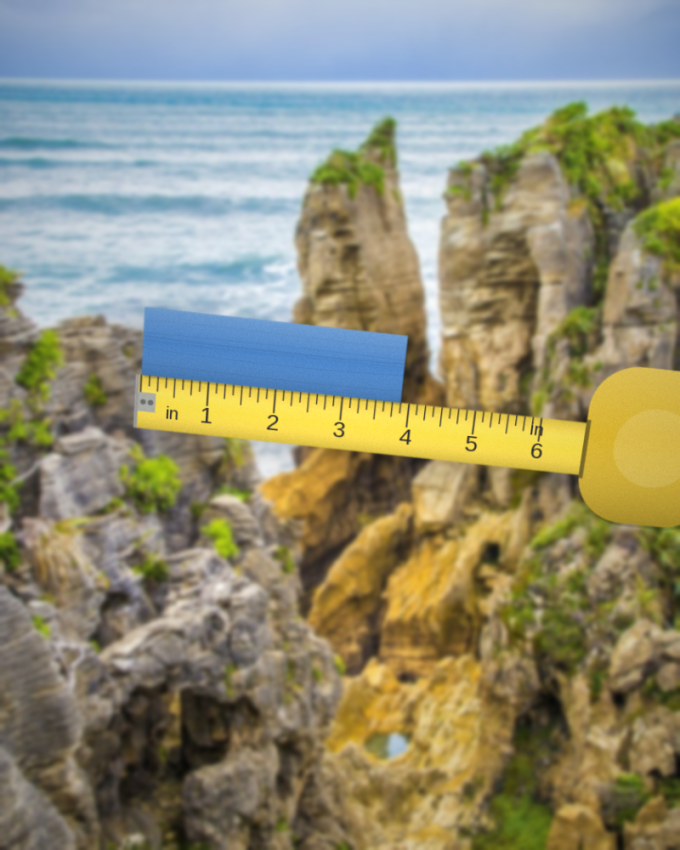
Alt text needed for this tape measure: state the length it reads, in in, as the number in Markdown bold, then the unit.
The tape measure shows **3.875** in
